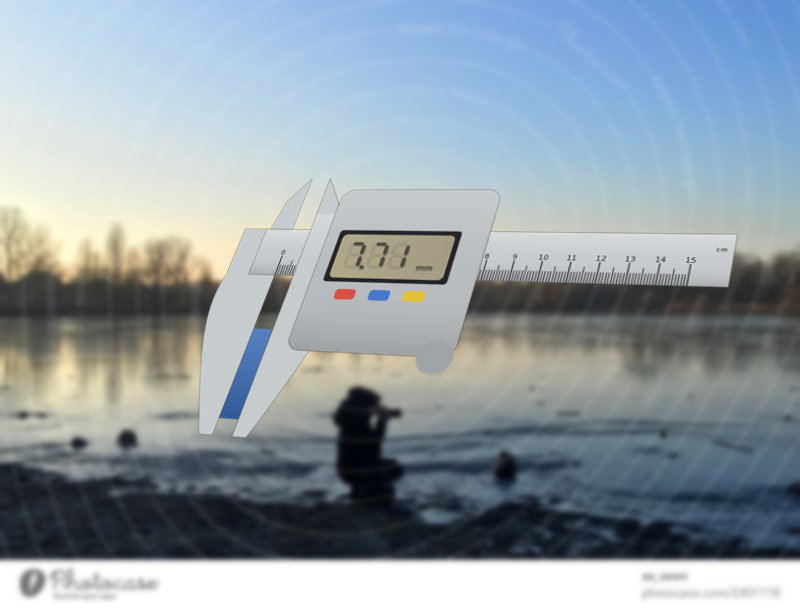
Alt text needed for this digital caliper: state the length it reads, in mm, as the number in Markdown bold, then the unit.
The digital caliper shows **7.71** mm
